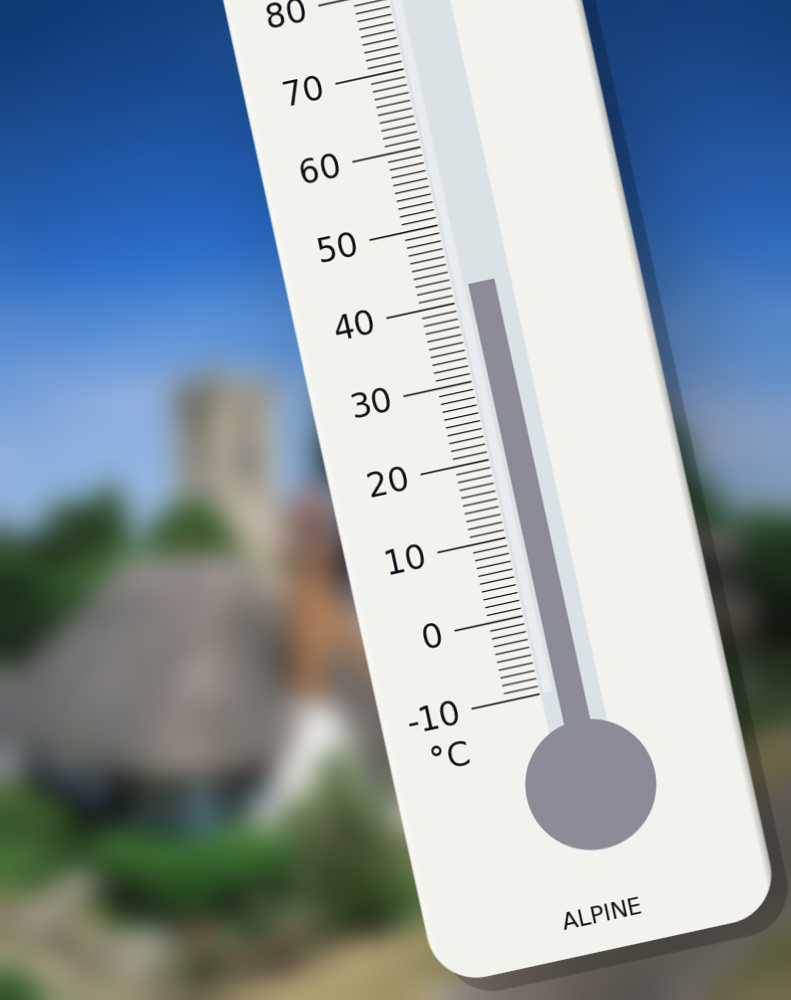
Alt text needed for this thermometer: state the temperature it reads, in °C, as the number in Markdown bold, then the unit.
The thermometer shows **42** °C
